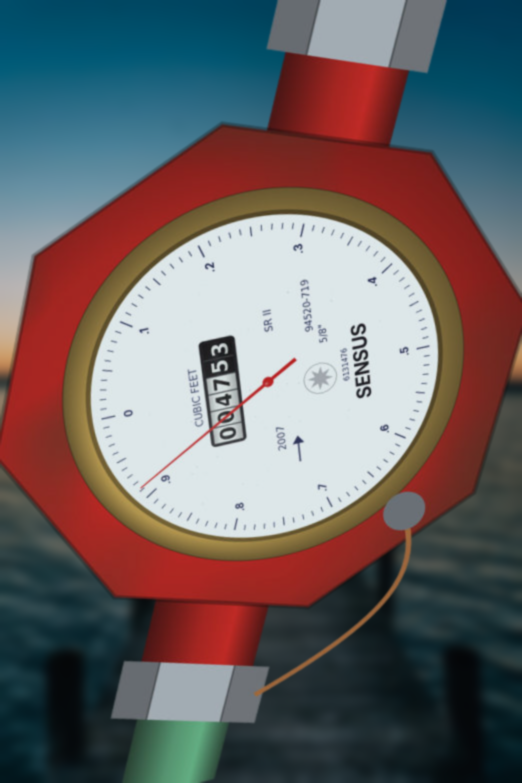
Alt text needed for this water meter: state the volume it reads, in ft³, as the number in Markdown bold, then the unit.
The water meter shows **4752.91** ft³
